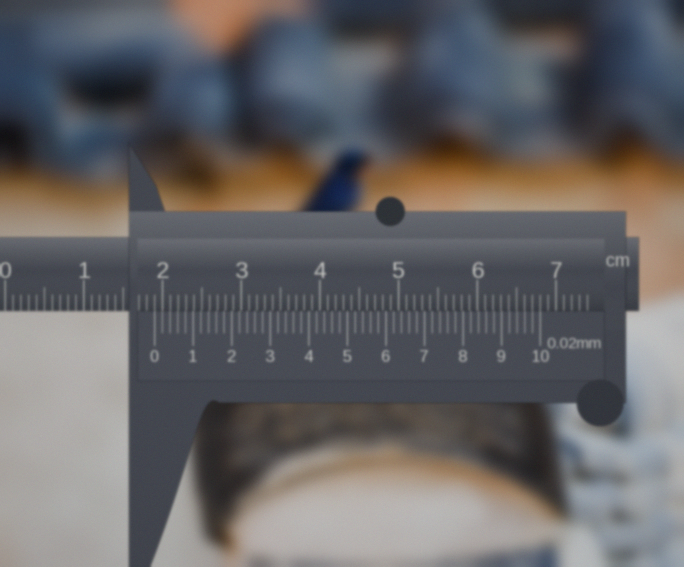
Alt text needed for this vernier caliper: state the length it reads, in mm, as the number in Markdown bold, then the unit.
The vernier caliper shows **19.0** mm
